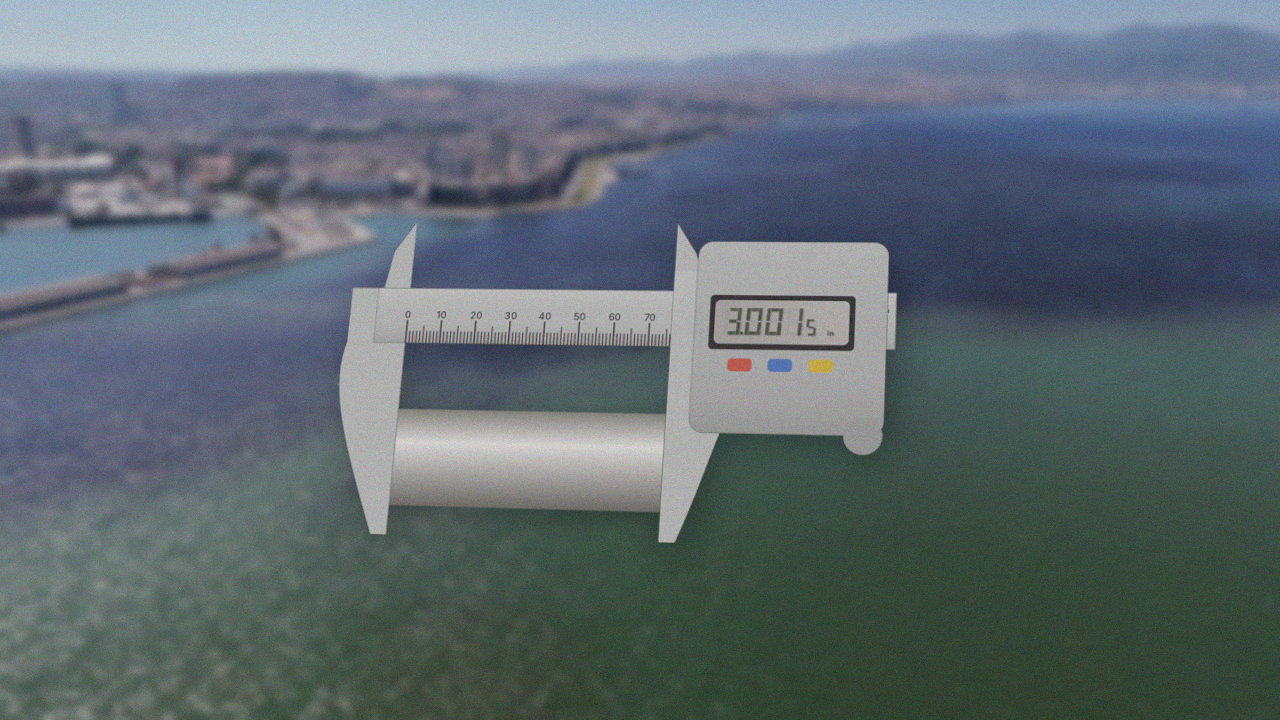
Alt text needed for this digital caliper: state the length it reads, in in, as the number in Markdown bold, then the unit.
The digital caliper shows **3.0015** in
